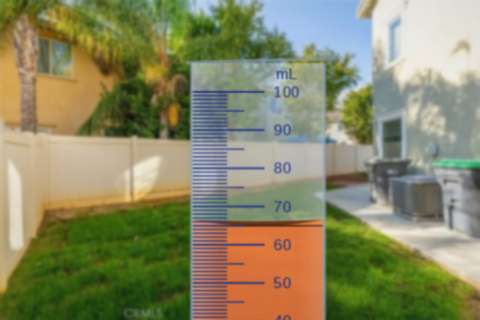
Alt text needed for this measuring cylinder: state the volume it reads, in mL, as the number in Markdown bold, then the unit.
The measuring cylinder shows **65** mL
